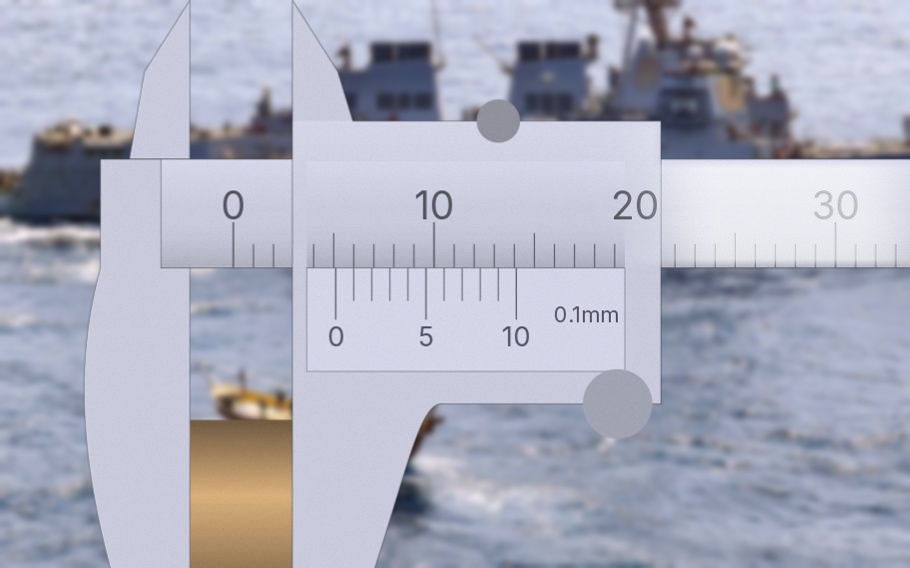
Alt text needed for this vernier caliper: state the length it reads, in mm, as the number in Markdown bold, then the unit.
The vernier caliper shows **5.1** mm
